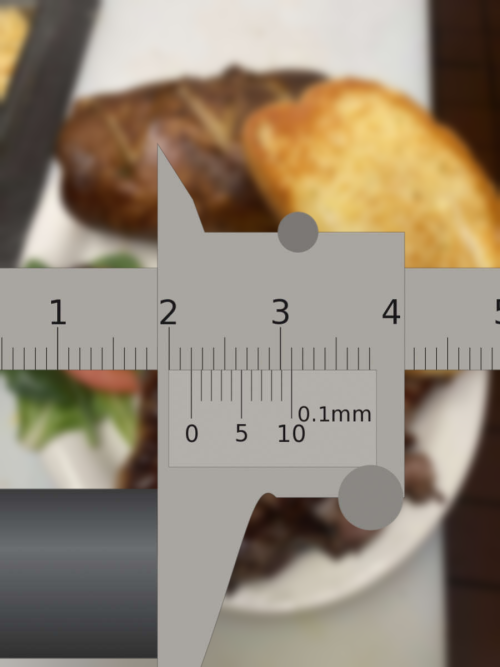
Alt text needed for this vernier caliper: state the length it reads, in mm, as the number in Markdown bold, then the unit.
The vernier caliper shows **22.0** mm
